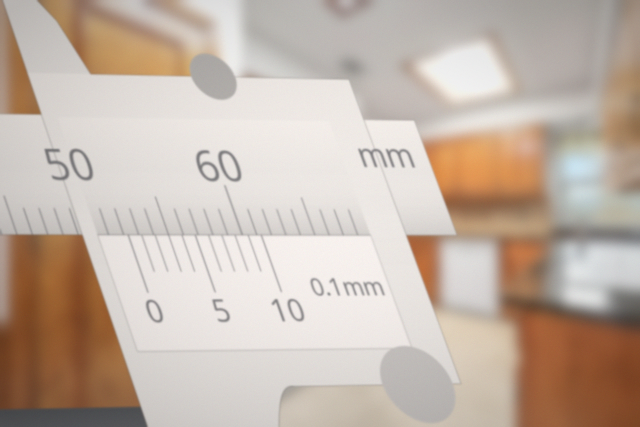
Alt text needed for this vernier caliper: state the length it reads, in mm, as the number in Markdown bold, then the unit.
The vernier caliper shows **52.3** mm
